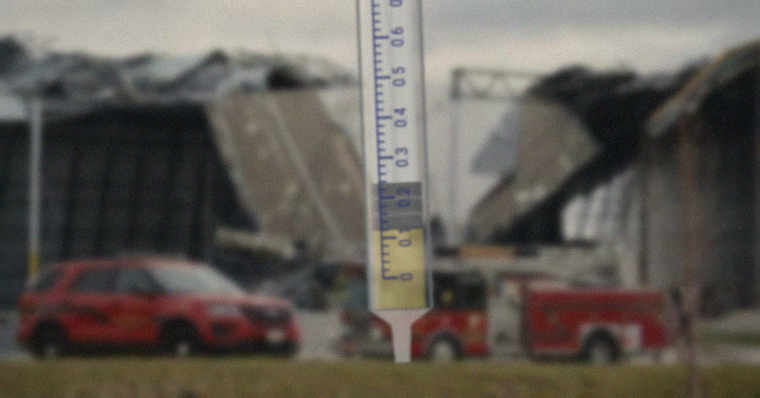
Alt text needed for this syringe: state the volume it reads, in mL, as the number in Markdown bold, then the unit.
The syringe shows **0.12** mL
